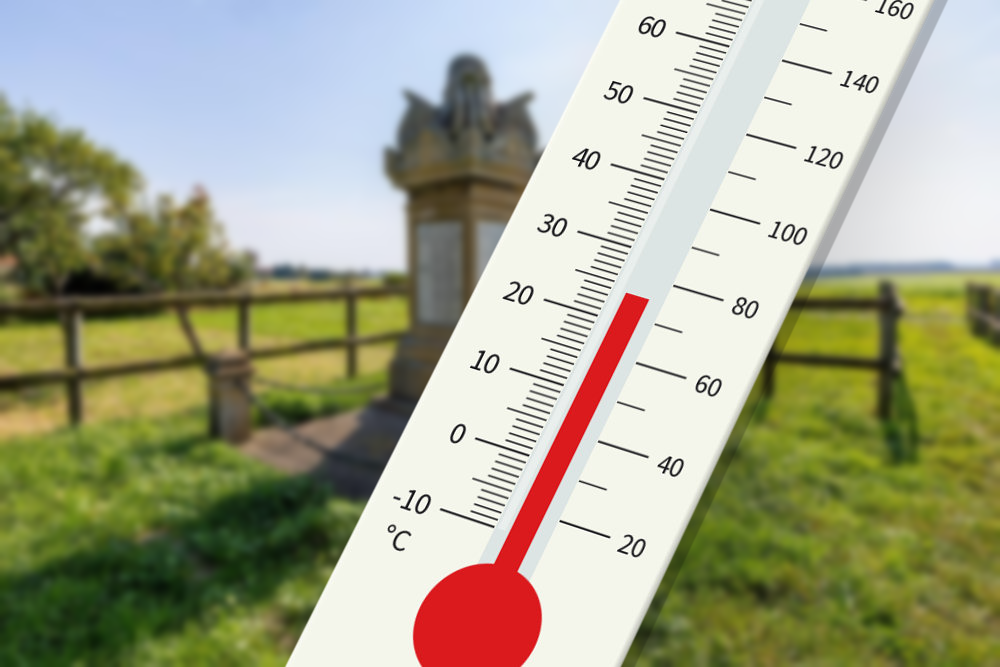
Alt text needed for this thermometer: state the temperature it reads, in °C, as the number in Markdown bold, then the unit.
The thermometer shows **24** °C
